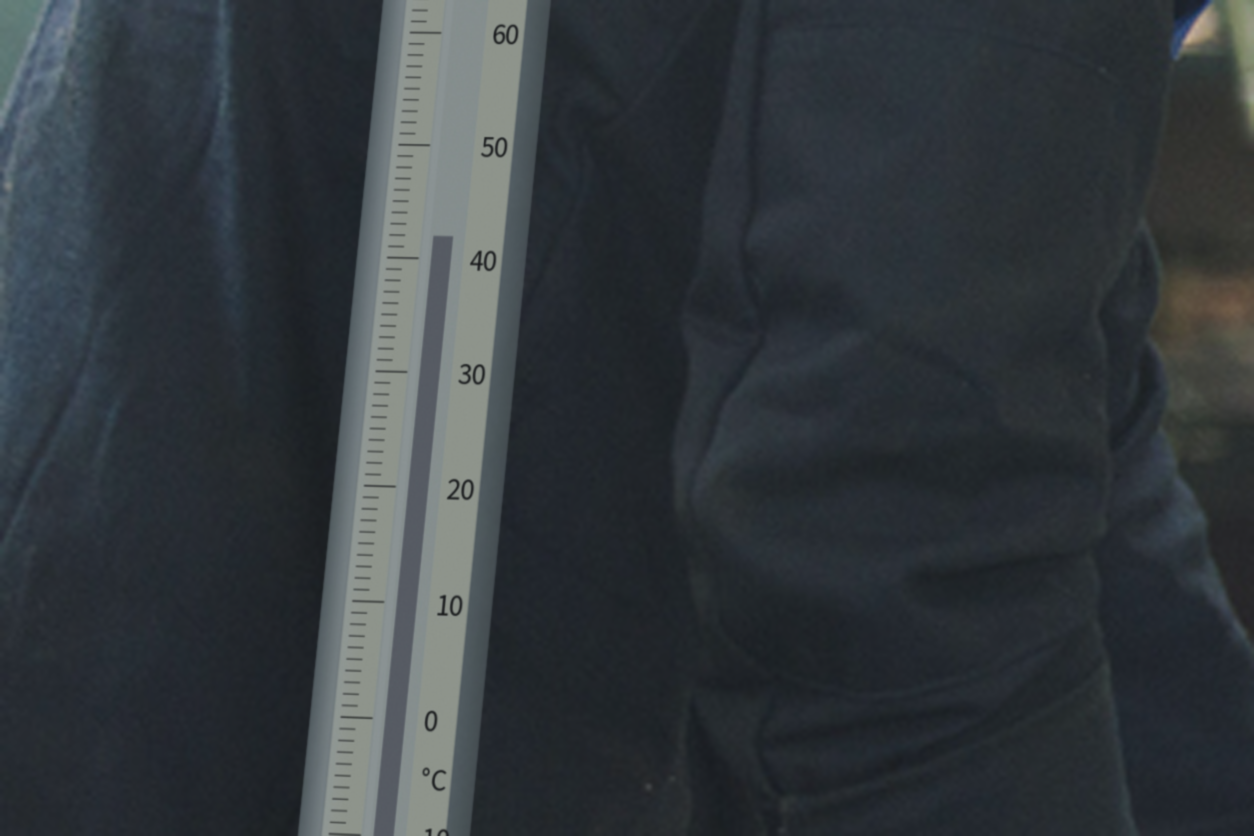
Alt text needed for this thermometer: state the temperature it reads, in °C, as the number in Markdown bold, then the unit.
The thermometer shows **42** °C
